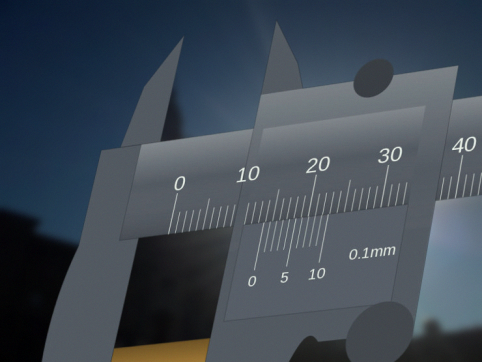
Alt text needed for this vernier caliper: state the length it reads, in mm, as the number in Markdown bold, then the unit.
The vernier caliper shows **13.8** mm
